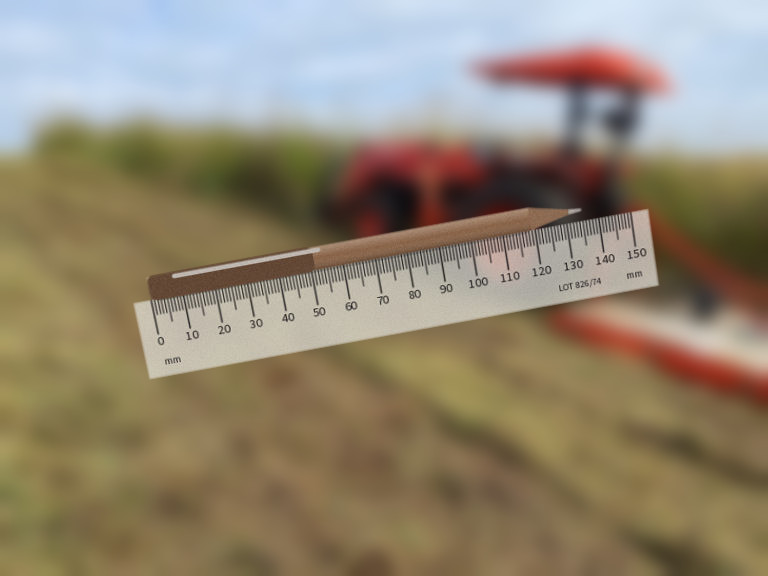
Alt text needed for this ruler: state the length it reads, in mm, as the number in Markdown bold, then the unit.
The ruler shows **135** mm
